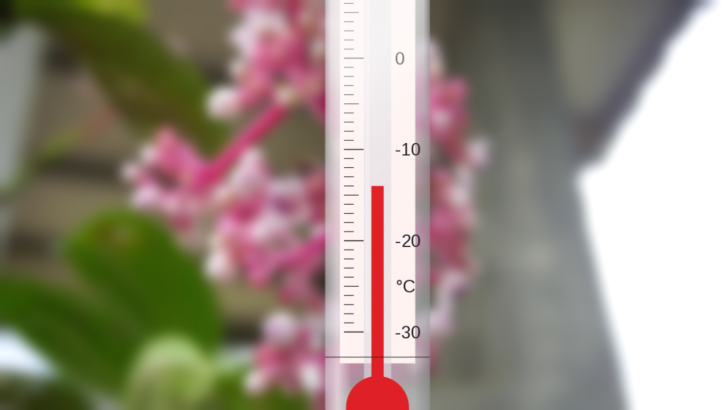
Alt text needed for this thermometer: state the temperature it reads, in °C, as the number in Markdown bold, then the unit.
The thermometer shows **-14** °C
